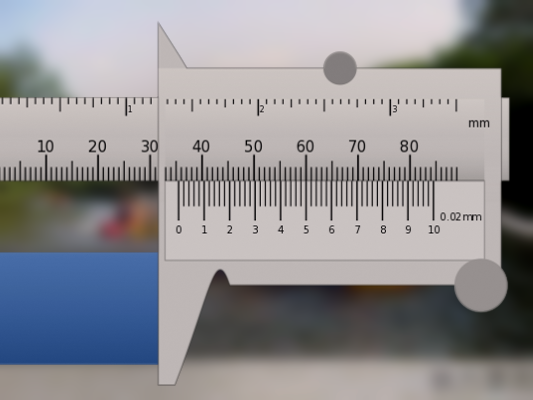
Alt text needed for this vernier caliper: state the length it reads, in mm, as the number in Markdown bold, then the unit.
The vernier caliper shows **35.5** mm
